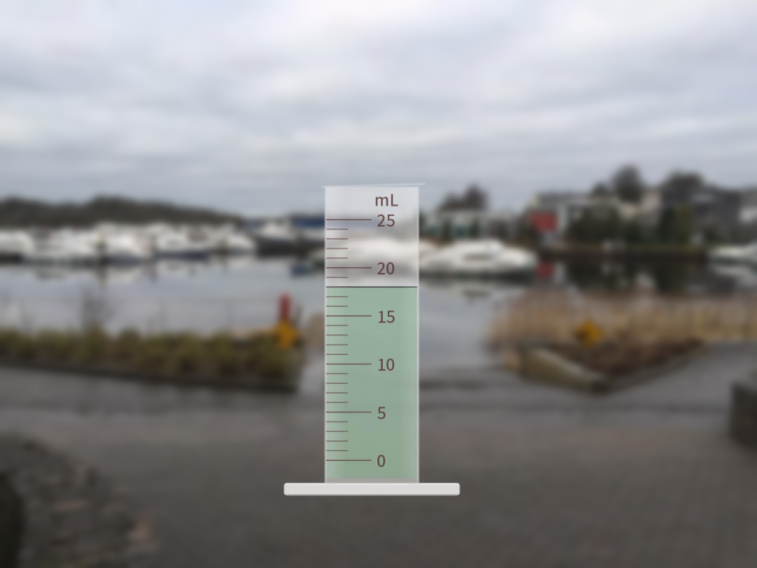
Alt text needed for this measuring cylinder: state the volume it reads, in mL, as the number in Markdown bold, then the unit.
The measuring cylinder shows **18** mL
